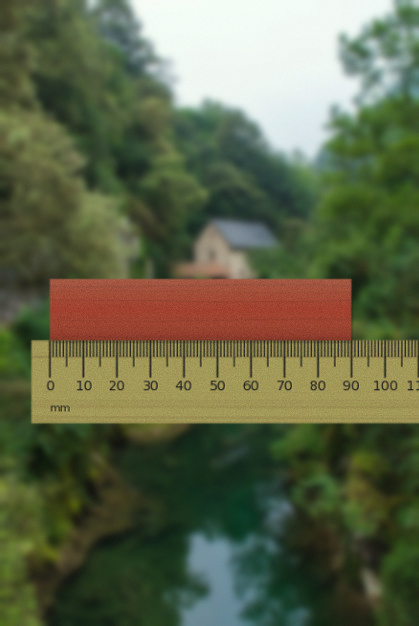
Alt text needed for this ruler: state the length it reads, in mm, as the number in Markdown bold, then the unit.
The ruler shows **90** mm
